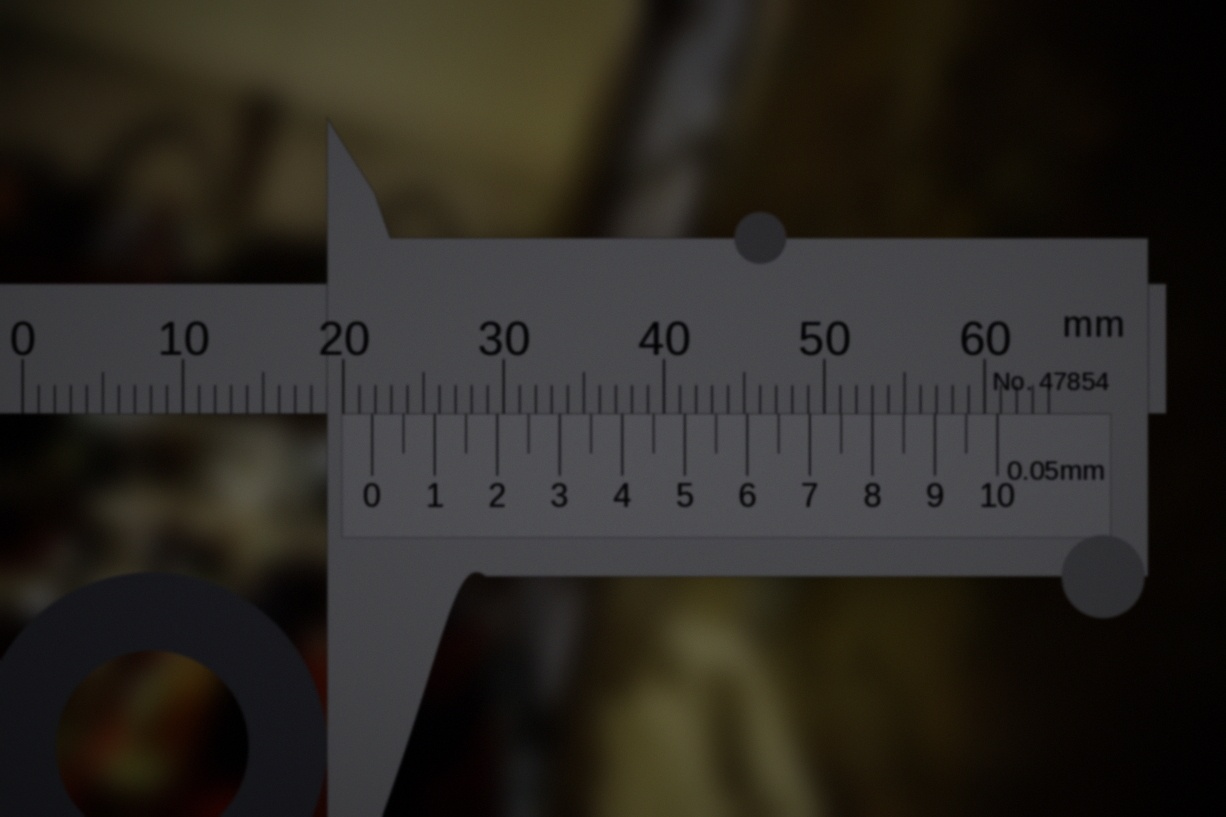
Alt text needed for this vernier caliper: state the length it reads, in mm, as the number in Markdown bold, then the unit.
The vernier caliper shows **21.8** mm
